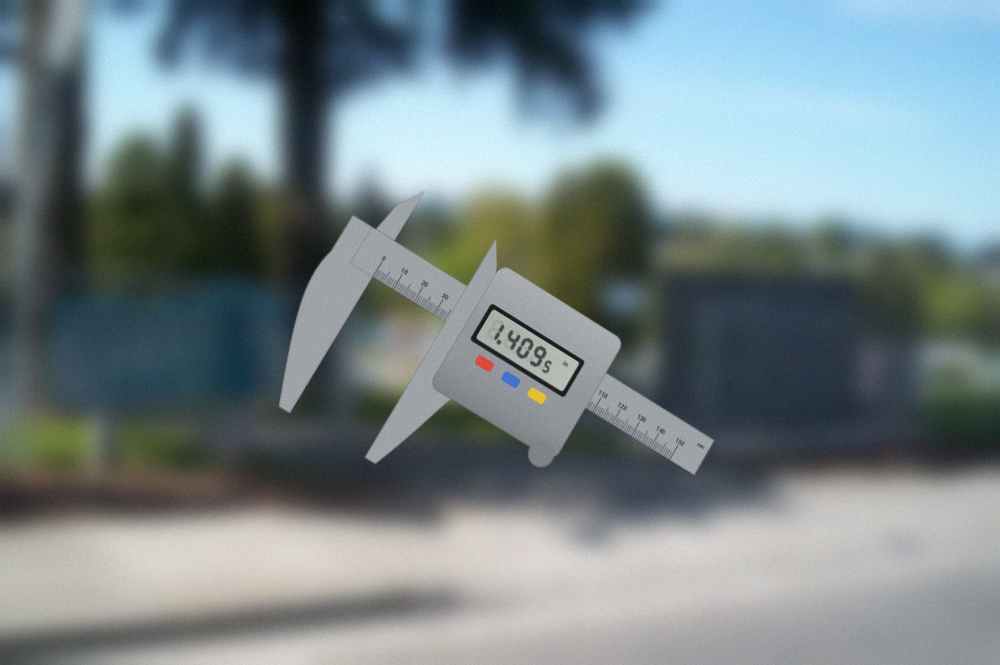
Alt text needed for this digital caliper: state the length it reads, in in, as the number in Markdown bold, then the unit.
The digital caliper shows **1.4095** in
